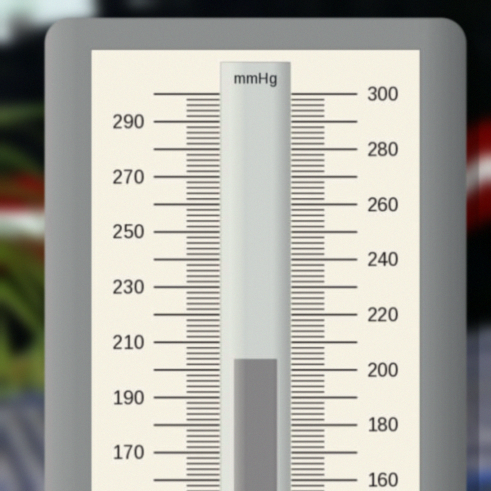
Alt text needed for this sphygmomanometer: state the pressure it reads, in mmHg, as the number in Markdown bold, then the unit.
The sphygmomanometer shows **204** mmHg
